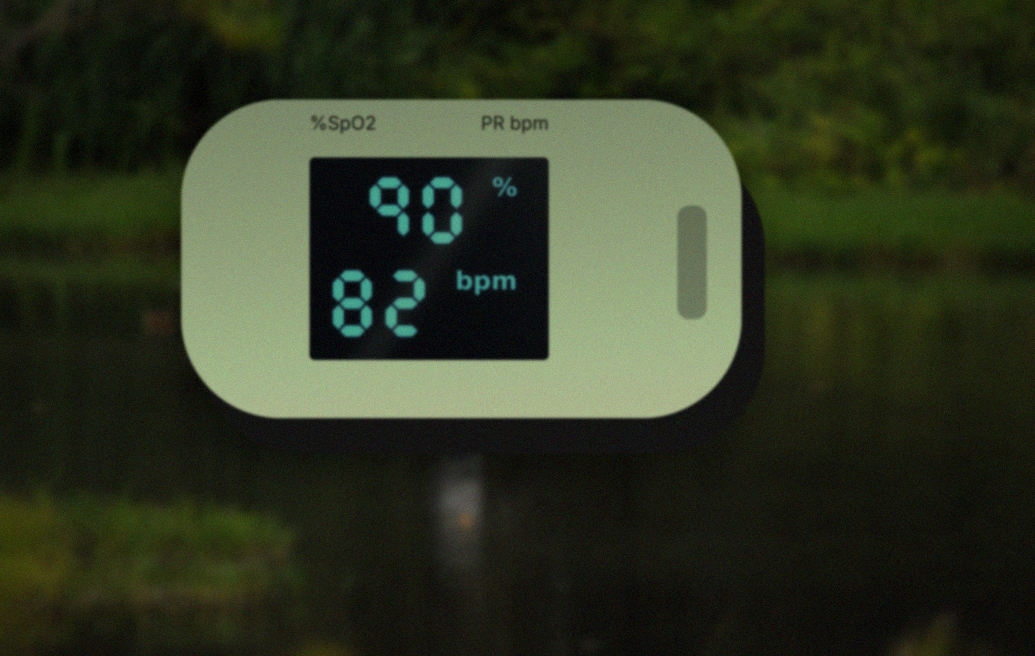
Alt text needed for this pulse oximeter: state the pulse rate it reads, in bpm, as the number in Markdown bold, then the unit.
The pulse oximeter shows **82** bpm
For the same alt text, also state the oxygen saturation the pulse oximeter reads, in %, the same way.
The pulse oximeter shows **90** %
